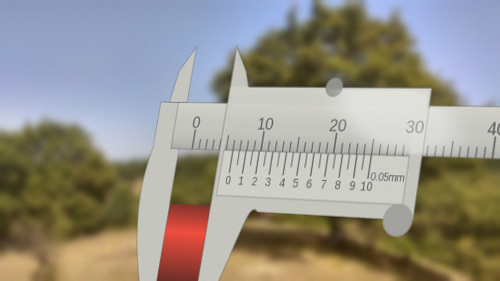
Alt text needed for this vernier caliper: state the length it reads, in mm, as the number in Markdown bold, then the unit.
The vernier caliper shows **6.0** mm
